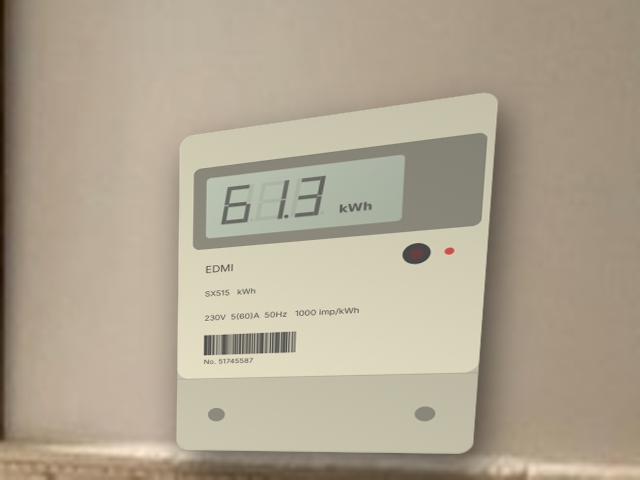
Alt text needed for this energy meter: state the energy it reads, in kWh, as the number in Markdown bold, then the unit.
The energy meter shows **61.3** kWh
